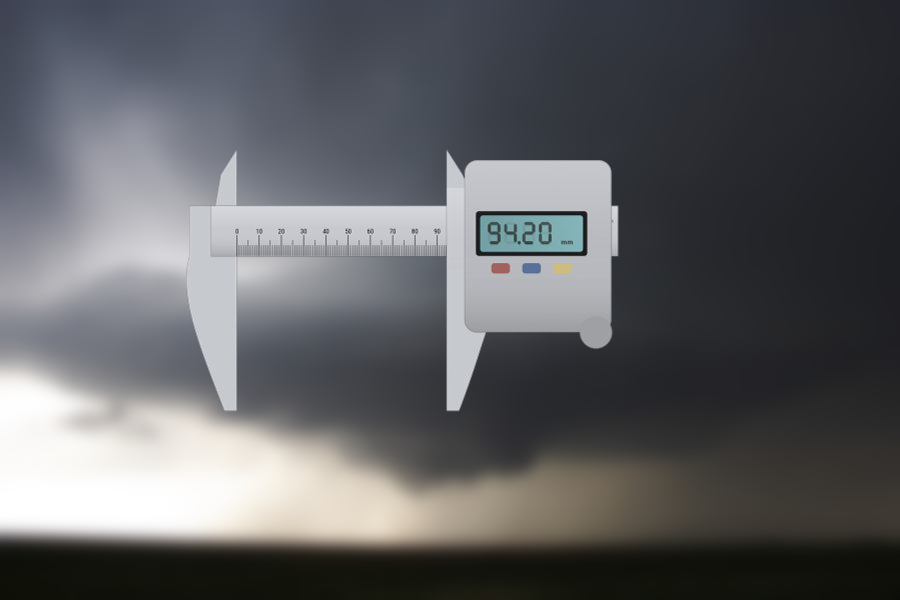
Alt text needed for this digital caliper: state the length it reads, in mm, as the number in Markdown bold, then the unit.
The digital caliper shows **94.20** mm
